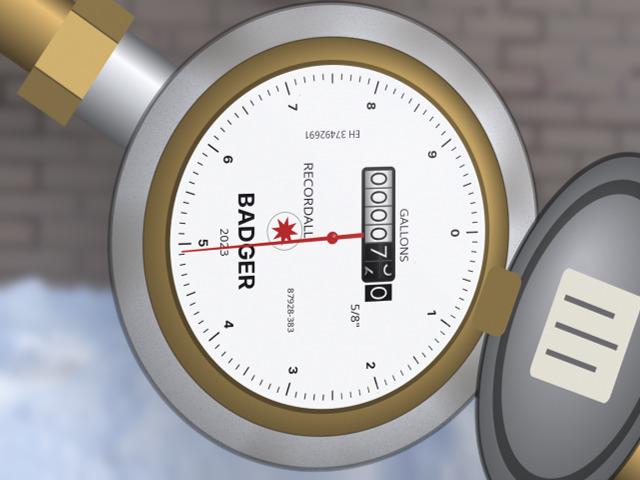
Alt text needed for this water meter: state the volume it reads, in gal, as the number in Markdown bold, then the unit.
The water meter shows **754.9** gal
